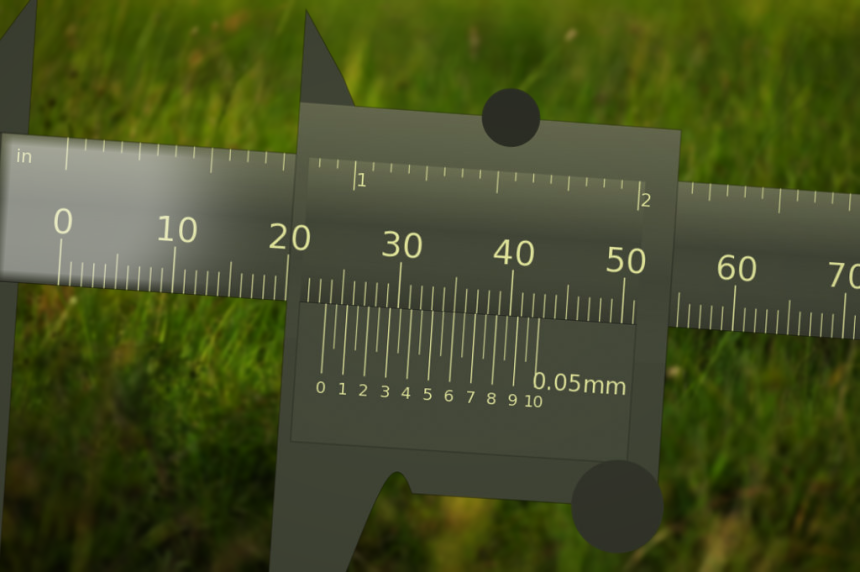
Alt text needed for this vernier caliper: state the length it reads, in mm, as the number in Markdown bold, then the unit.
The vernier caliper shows **23.6** mm
